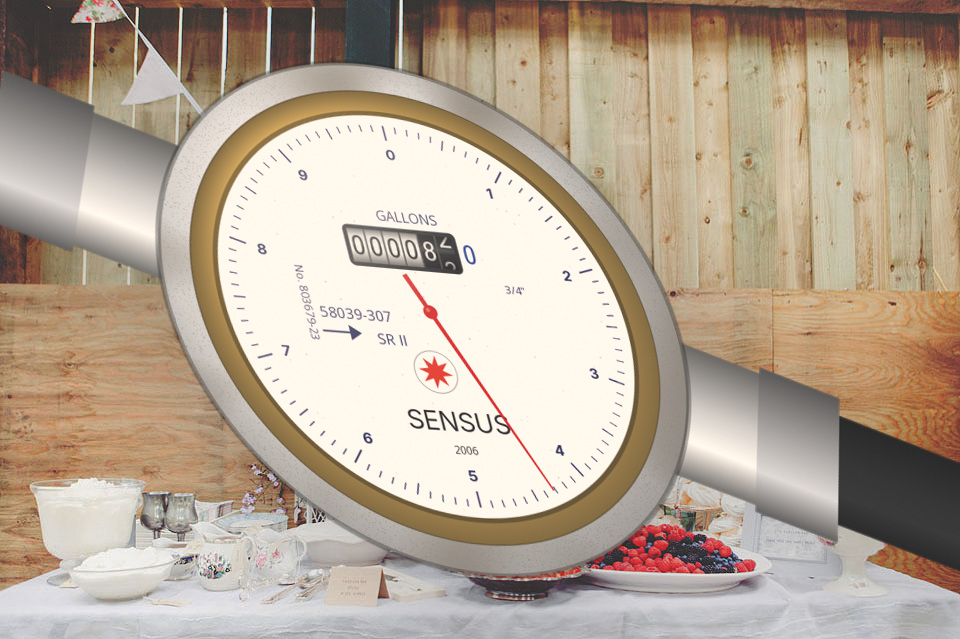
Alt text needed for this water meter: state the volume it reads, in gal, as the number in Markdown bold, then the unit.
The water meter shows **824.3** gal
